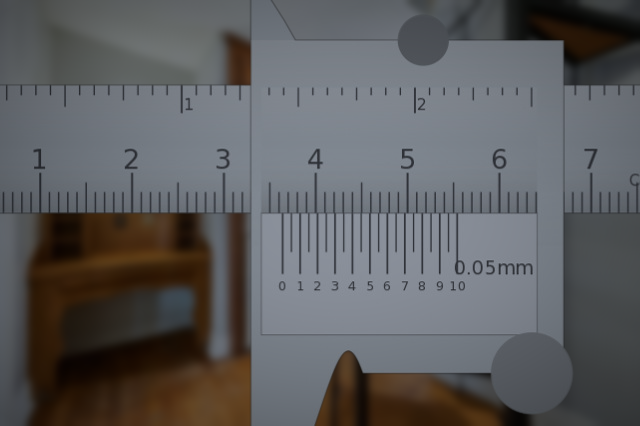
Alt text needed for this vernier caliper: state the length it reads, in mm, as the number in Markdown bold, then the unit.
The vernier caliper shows **36.4** mm
